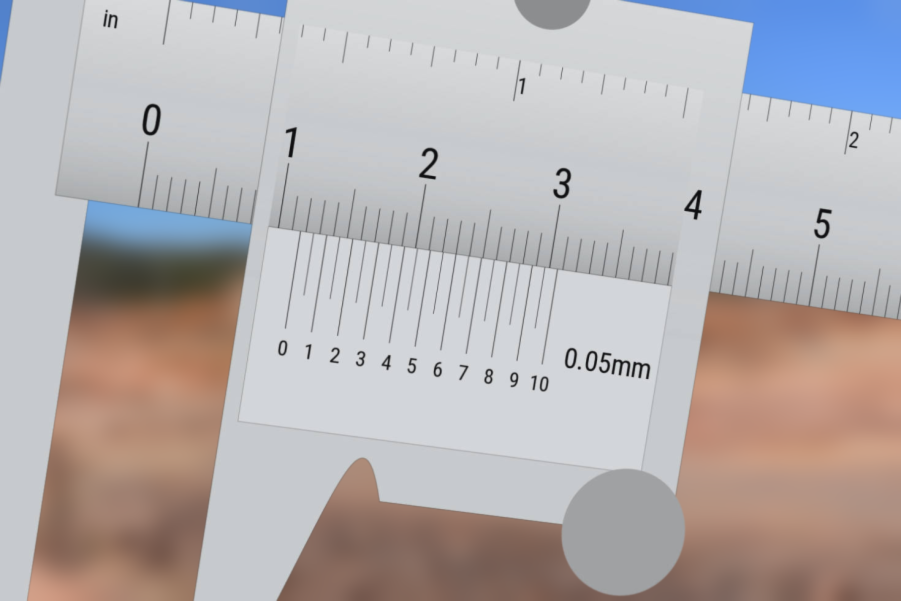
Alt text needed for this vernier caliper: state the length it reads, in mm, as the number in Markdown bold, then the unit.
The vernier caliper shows **11.6** mm
